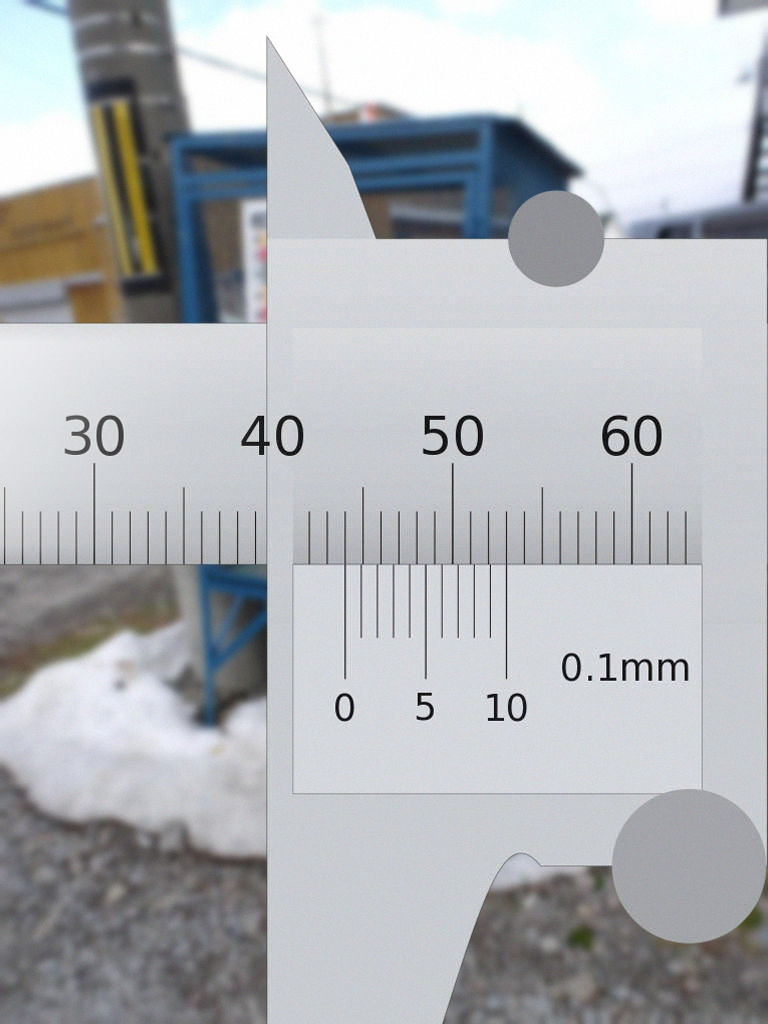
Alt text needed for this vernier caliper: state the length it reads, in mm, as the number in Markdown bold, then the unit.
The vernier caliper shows **44.0** mm
